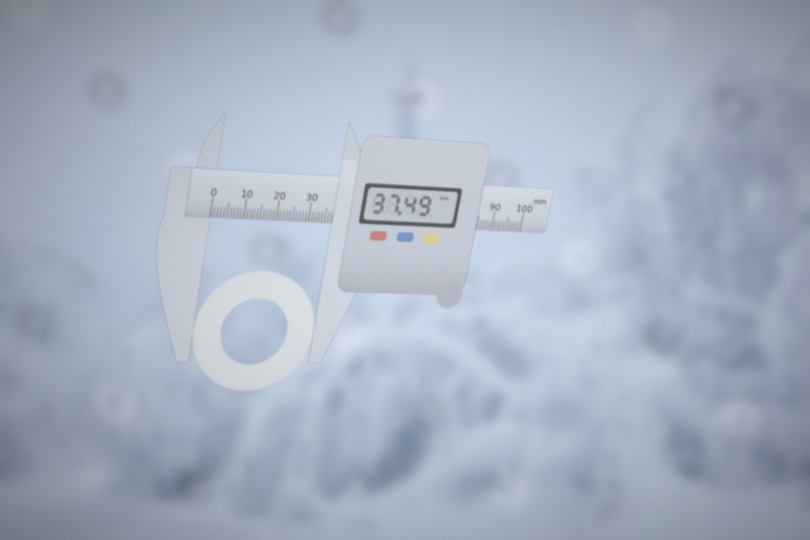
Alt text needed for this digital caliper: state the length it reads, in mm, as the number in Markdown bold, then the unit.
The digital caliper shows **37.49** mm
